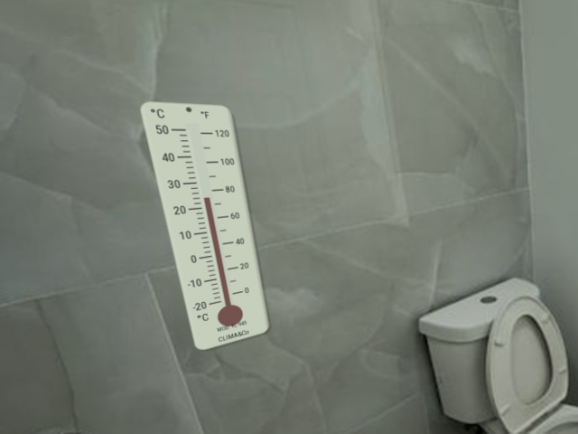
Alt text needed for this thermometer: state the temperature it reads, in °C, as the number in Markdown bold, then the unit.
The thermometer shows **24** °C
